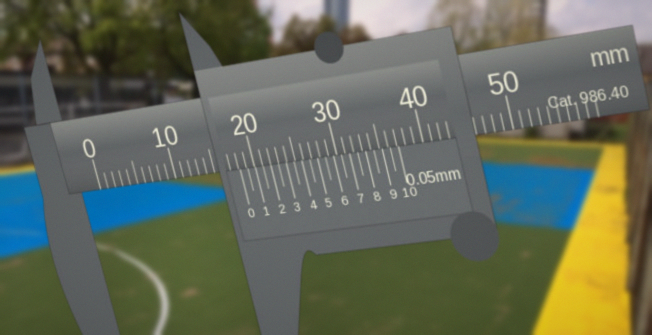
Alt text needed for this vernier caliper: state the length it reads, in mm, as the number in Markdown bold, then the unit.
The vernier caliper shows **18.2** mm
